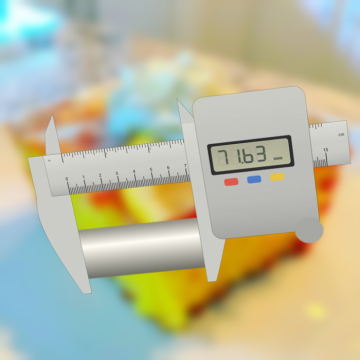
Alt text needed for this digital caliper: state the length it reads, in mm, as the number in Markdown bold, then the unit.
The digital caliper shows **71.63** mm
